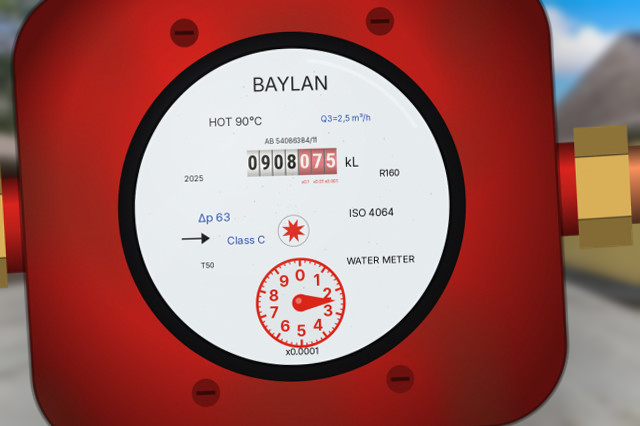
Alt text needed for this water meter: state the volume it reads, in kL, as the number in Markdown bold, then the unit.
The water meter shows **908.0752** kL
